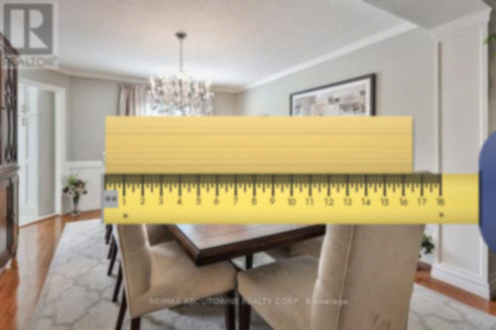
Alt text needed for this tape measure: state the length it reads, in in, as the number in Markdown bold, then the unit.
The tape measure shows **16.5** in
